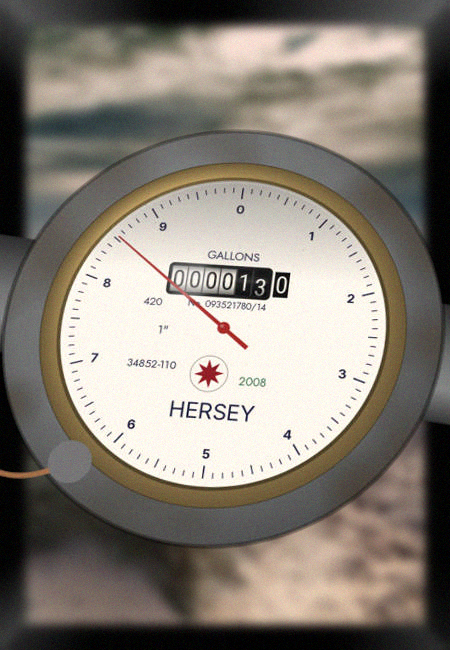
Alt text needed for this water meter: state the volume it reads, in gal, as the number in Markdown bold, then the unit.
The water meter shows **128.5** gal
